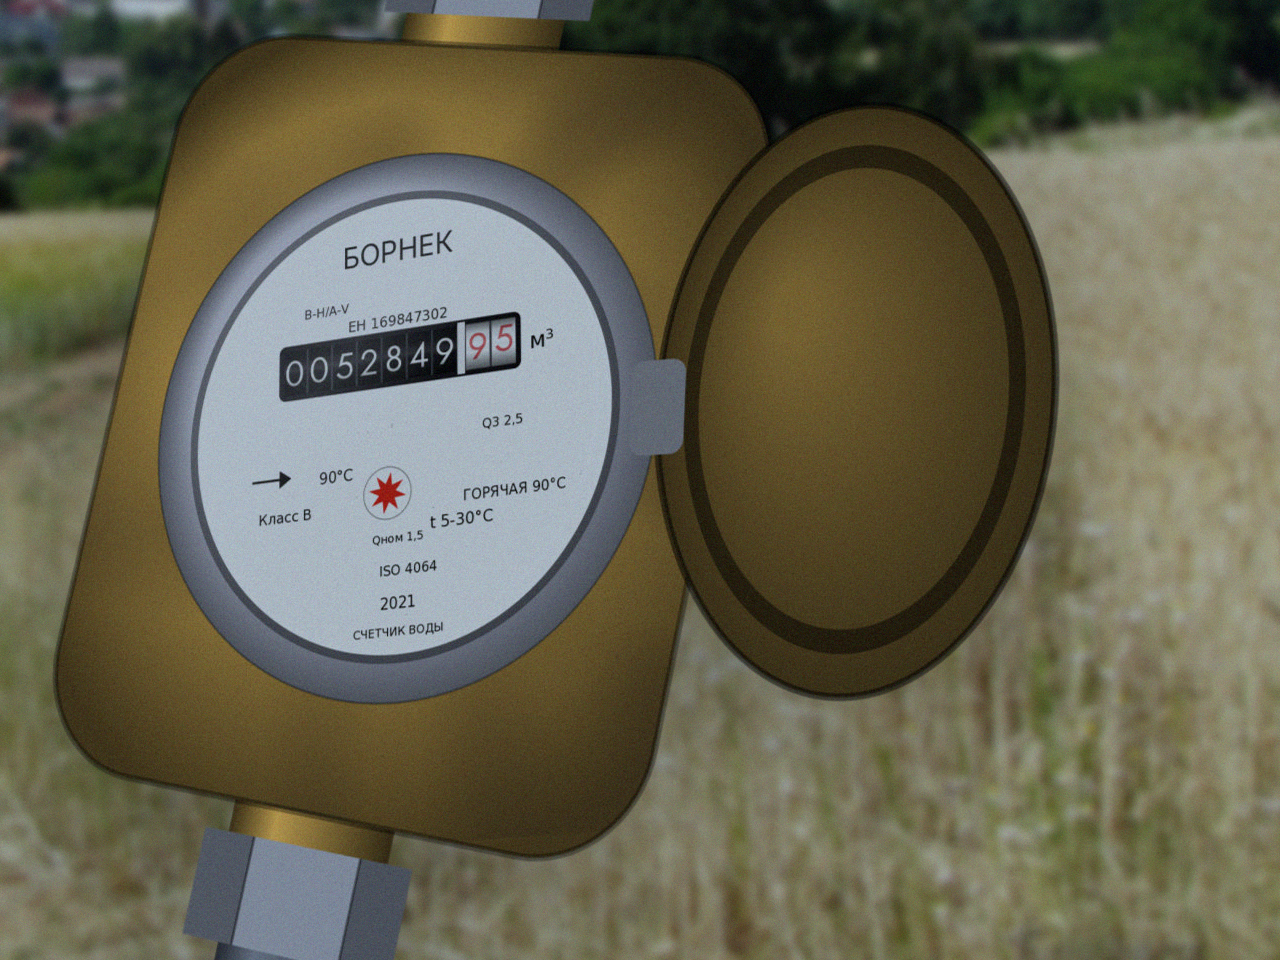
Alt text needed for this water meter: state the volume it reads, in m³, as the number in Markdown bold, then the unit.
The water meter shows **52849.95** m³
